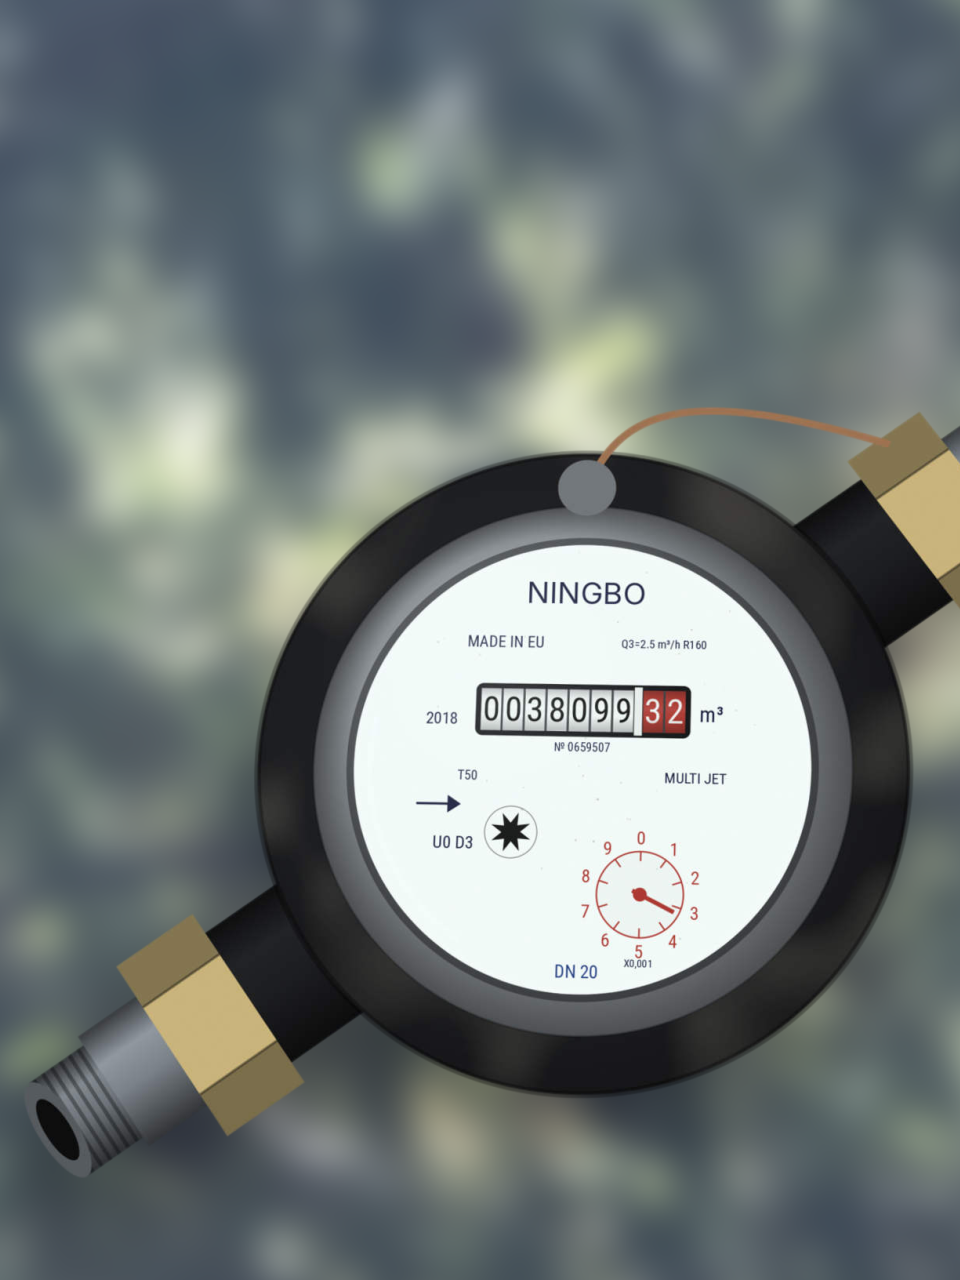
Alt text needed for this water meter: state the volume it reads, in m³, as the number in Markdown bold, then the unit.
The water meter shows **38099.323** m³
